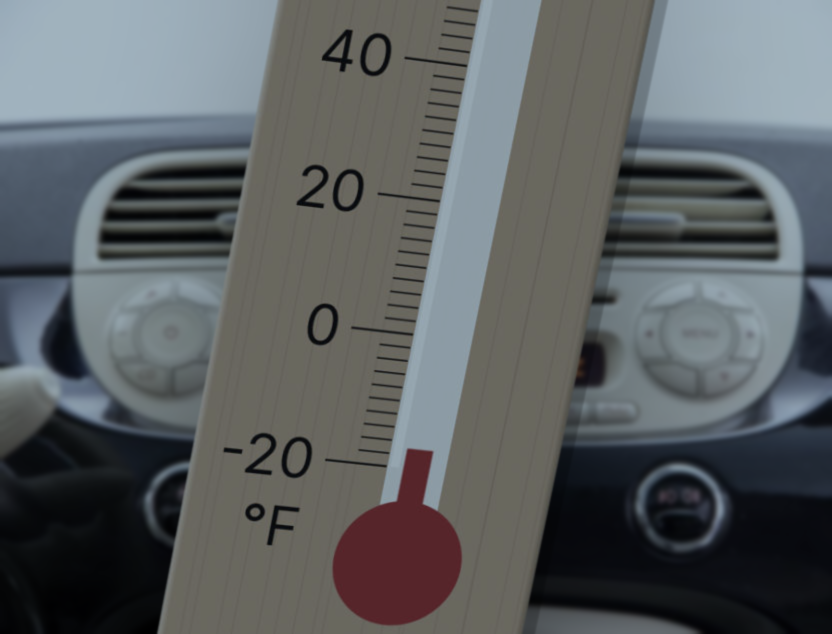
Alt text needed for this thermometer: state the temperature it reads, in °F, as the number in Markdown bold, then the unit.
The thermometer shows **-17** °F
